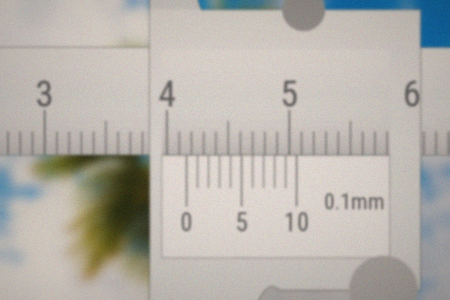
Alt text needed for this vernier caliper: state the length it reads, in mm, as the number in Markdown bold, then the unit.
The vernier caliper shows **41.6** mm
